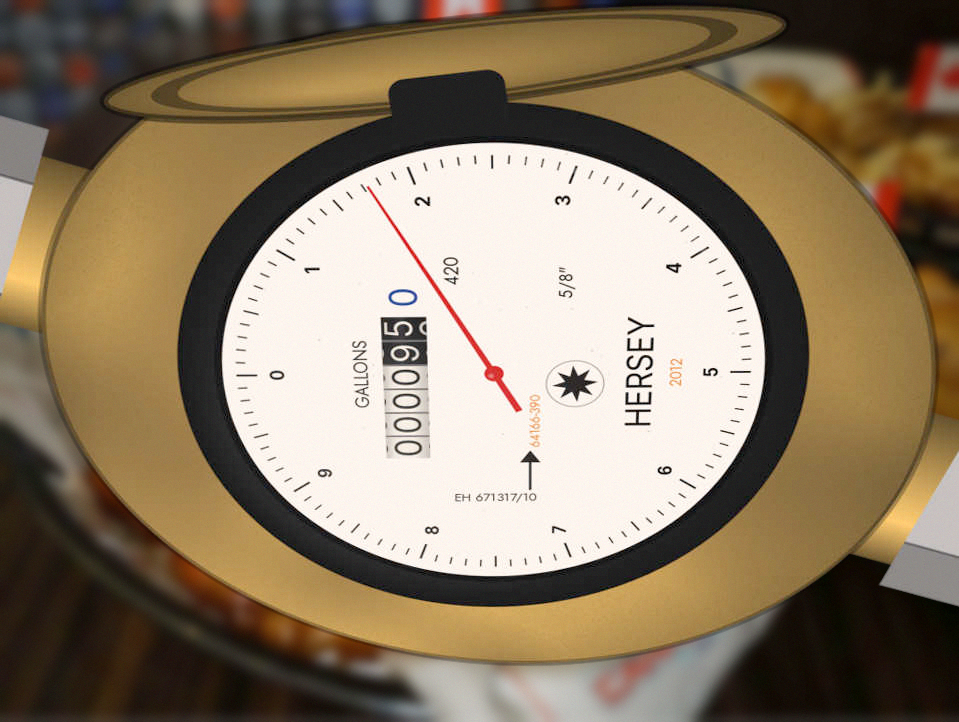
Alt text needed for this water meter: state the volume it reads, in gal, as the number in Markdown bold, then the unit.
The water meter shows **951.7** gal
